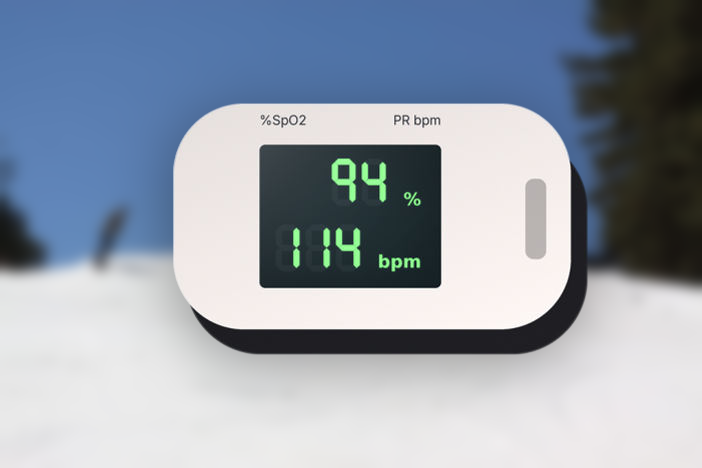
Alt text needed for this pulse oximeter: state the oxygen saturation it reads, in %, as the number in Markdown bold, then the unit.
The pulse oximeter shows **94** %
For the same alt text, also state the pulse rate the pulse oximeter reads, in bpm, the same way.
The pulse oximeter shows **114** bpm
